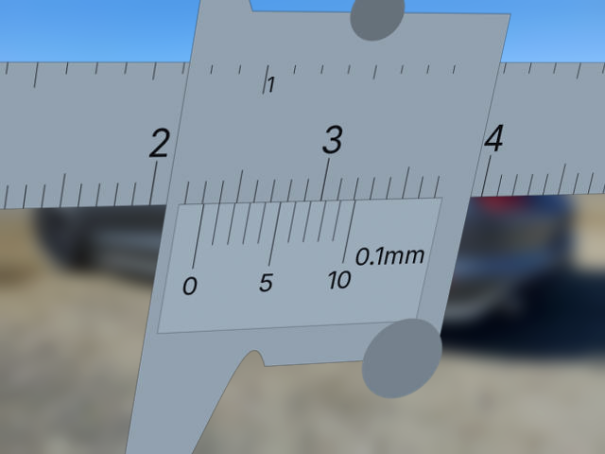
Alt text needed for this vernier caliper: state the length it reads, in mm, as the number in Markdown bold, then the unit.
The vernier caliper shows **23.1** mm
